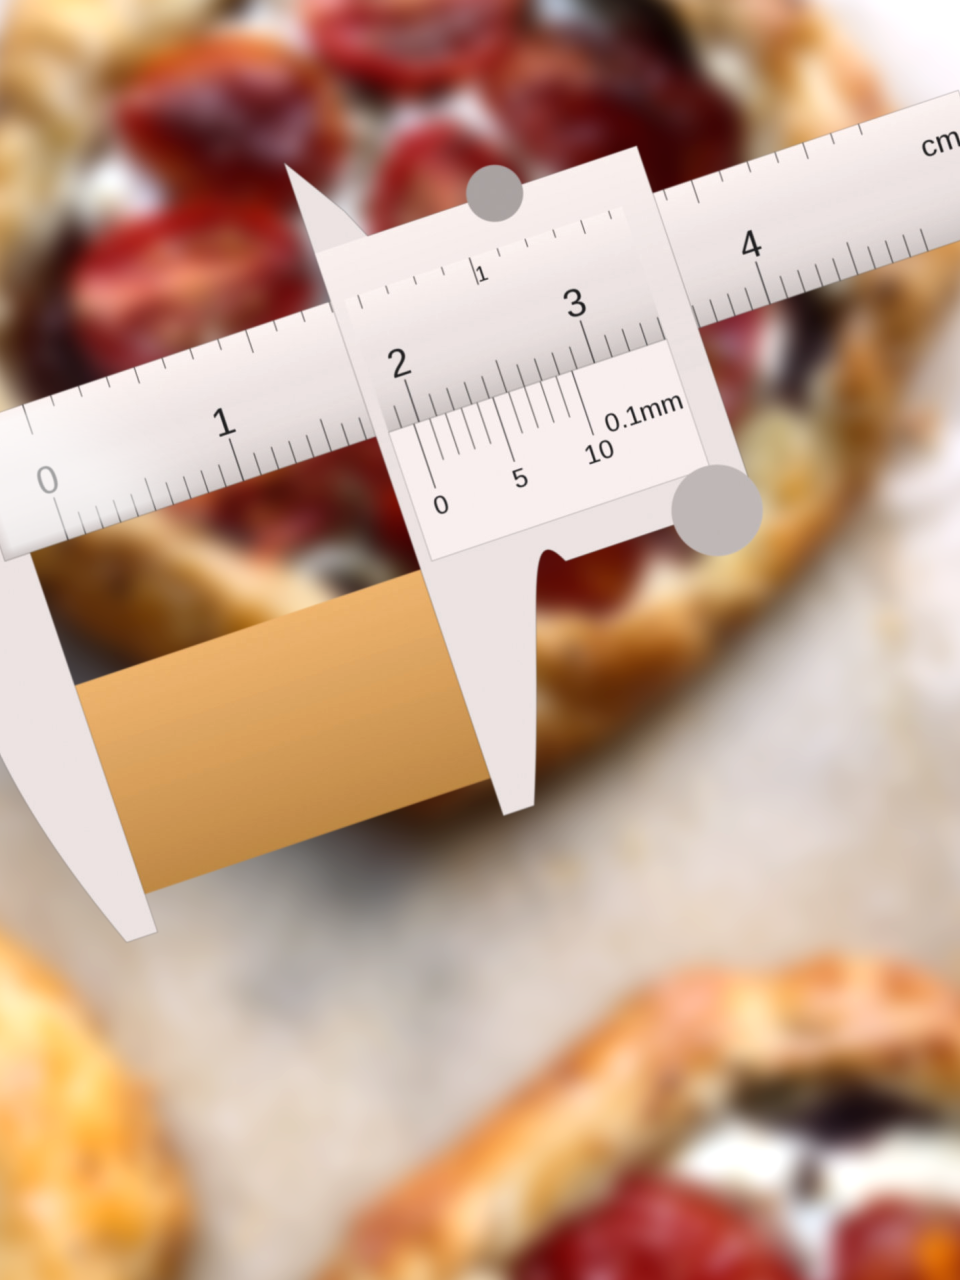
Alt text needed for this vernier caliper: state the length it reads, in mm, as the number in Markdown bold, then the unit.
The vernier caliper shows **19.7** mm
